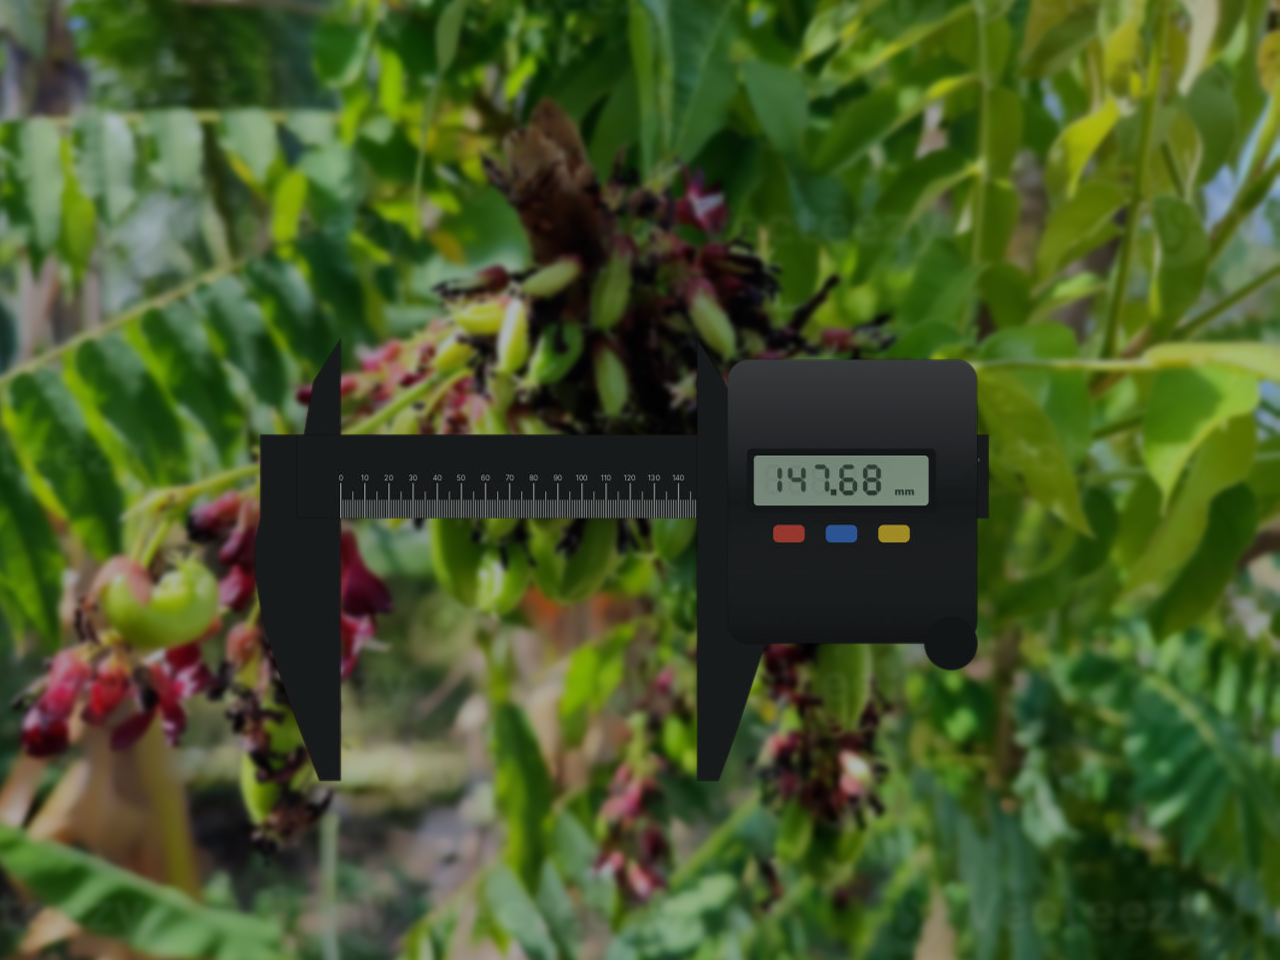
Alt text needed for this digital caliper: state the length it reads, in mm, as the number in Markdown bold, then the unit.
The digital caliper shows **147.68** mm
